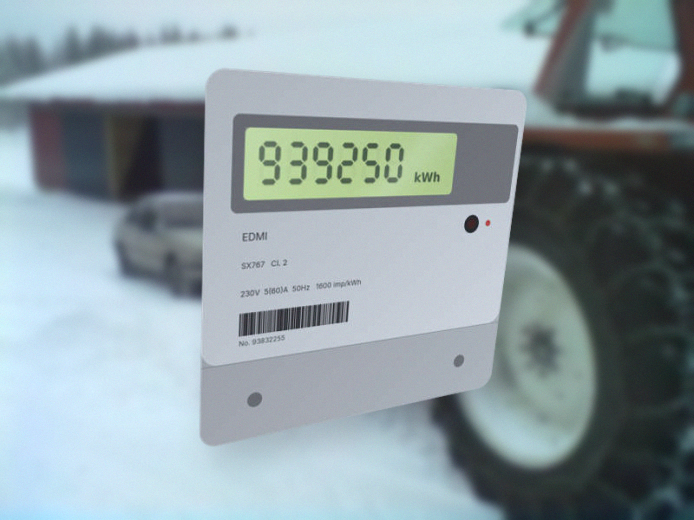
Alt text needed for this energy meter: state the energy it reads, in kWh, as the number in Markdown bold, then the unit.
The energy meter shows **939250** kWh
